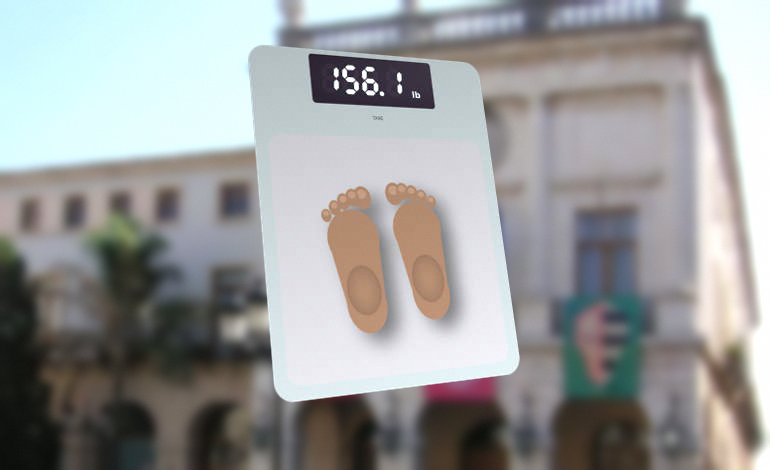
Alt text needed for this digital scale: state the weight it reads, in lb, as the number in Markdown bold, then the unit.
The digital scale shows **156.1** lb
